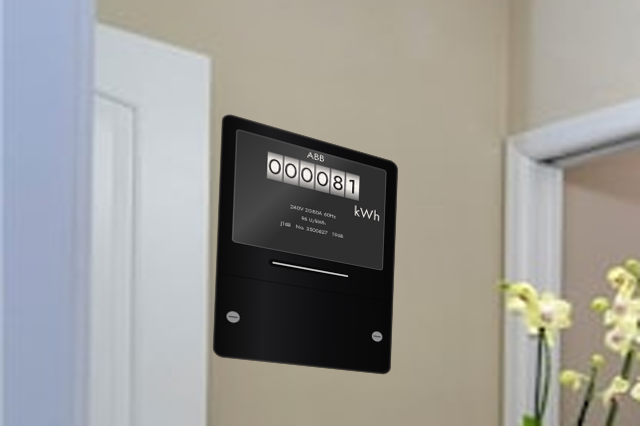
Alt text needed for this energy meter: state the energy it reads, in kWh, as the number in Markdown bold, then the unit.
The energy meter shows **81** kWh
